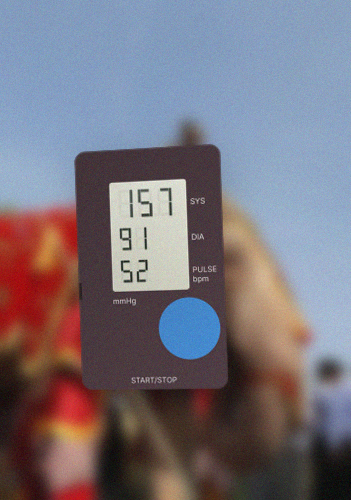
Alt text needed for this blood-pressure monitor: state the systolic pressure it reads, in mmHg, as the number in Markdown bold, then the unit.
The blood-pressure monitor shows **157** mmHg
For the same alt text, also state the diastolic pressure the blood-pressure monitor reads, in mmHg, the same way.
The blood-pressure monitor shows **91** mmHg
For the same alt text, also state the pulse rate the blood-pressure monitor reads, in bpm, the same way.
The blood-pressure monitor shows **52** bpm
